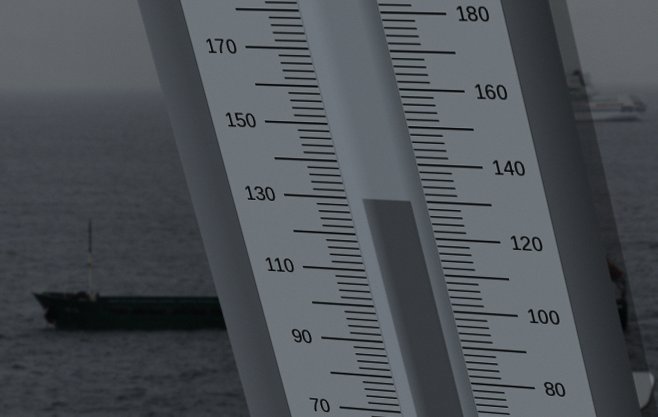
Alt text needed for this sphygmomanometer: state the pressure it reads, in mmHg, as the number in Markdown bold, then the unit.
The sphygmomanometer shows **130** mmHg
